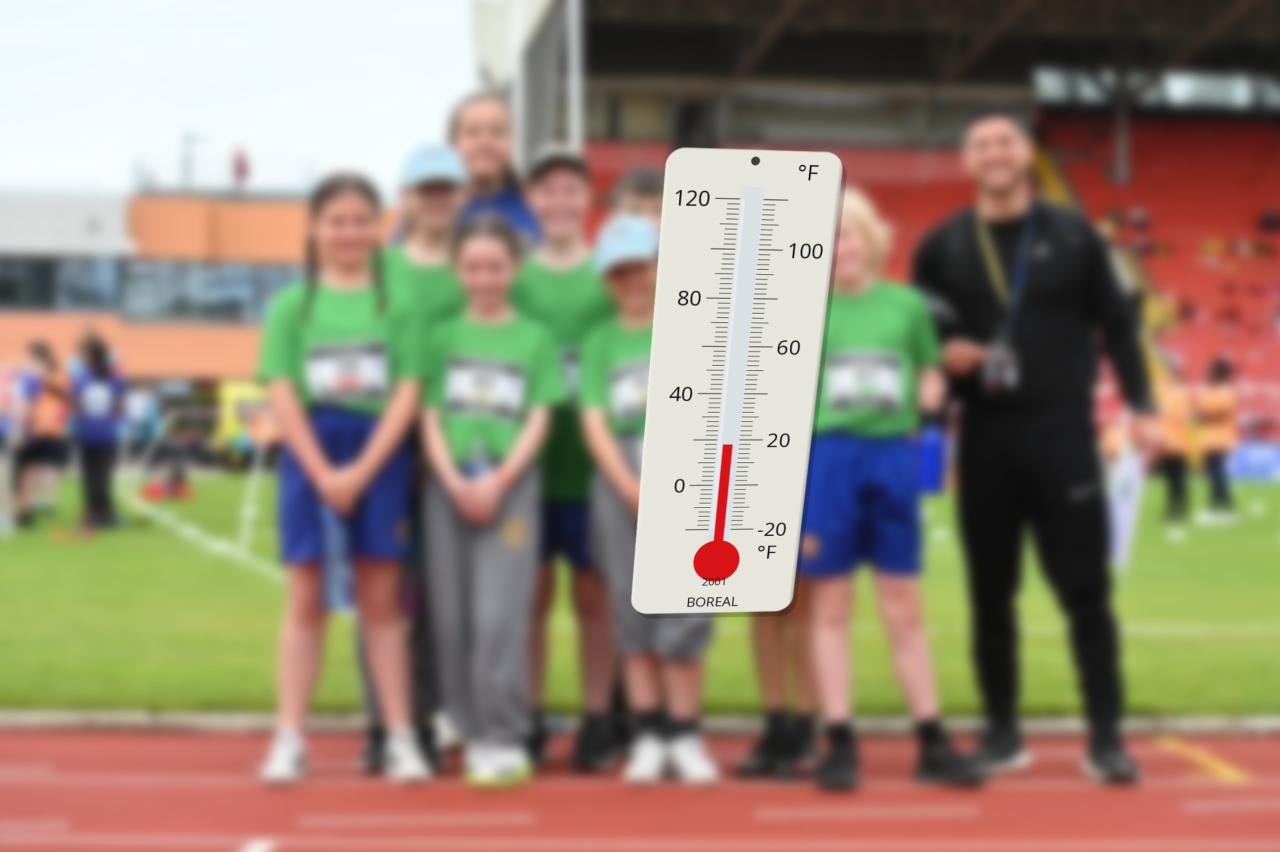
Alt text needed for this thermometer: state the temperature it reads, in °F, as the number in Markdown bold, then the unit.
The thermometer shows **18** °F
